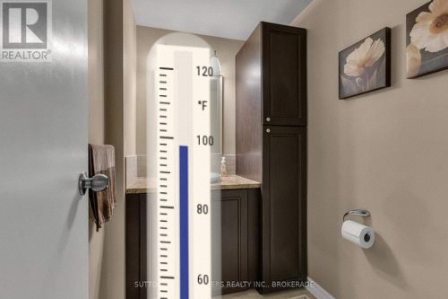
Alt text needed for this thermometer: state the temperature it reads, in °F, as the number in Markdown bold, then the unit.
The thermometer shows **98** °F
